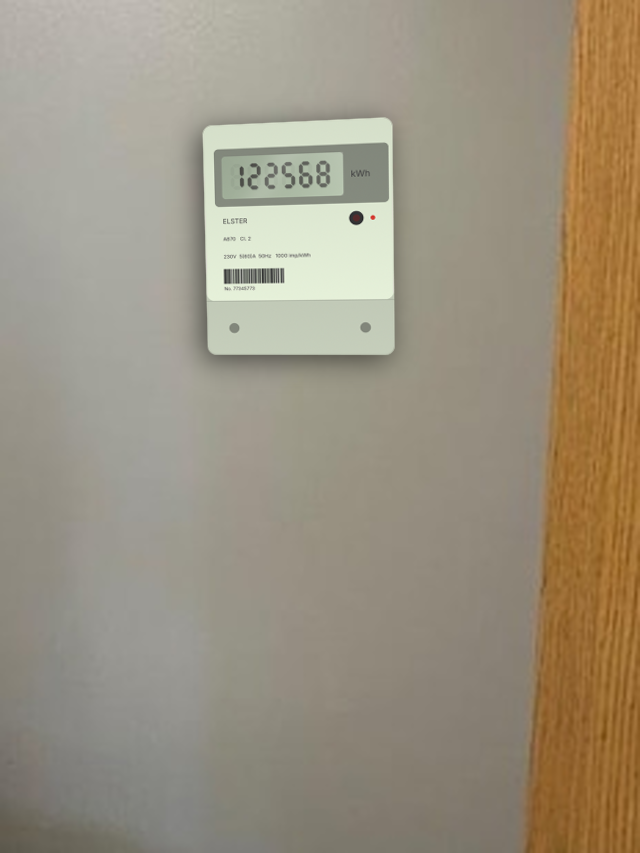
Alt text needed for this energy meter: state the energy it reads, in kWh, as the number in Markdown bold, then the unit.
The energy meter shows **122568** kWh
